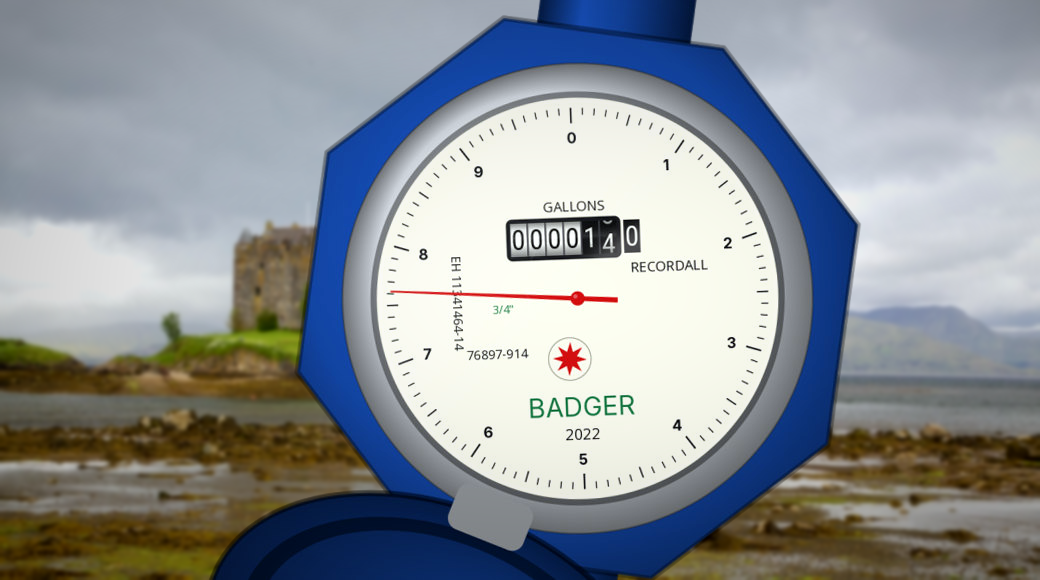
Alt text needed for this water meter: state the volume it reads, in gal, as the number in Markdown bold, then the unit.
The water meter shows **137.6** gal
